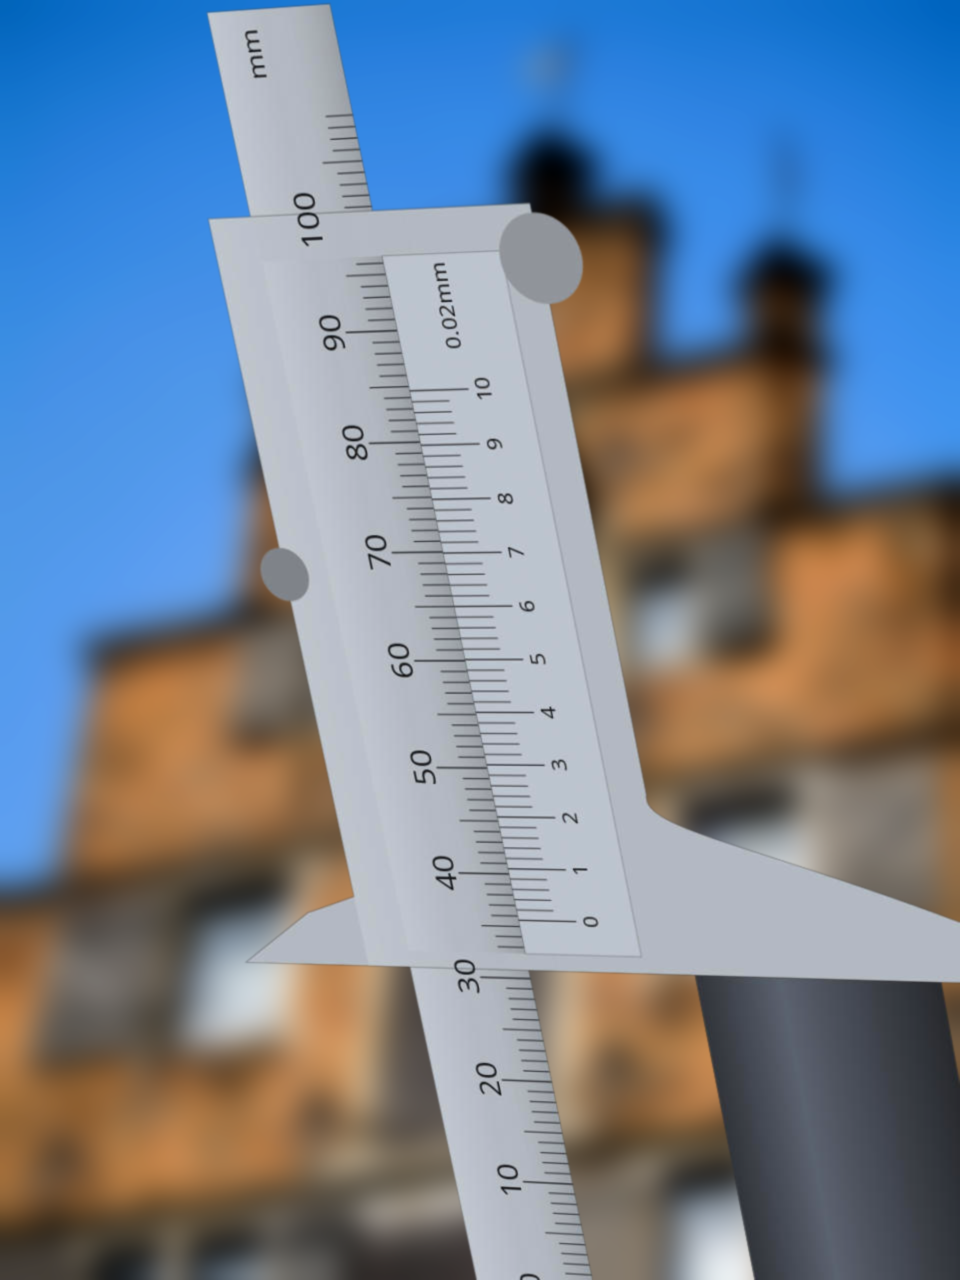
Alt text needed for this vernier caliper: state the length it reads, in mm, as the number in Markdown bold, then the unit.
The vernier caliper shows **35.6** mm
